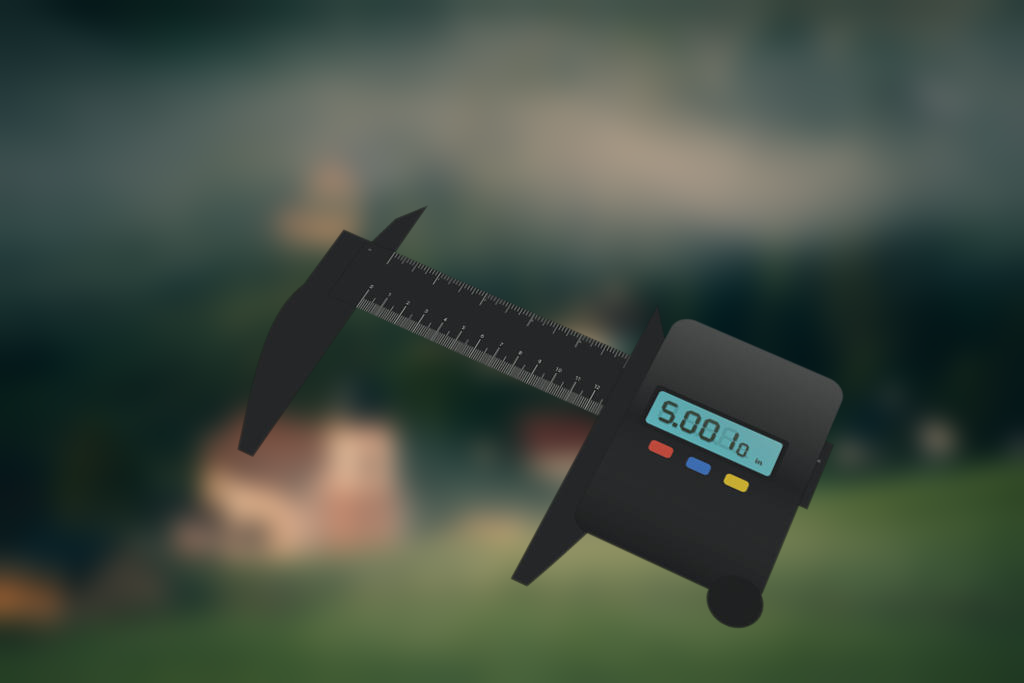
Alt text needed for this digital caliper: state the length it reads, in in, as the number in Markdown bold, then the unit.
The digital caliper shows **5.0010** in
